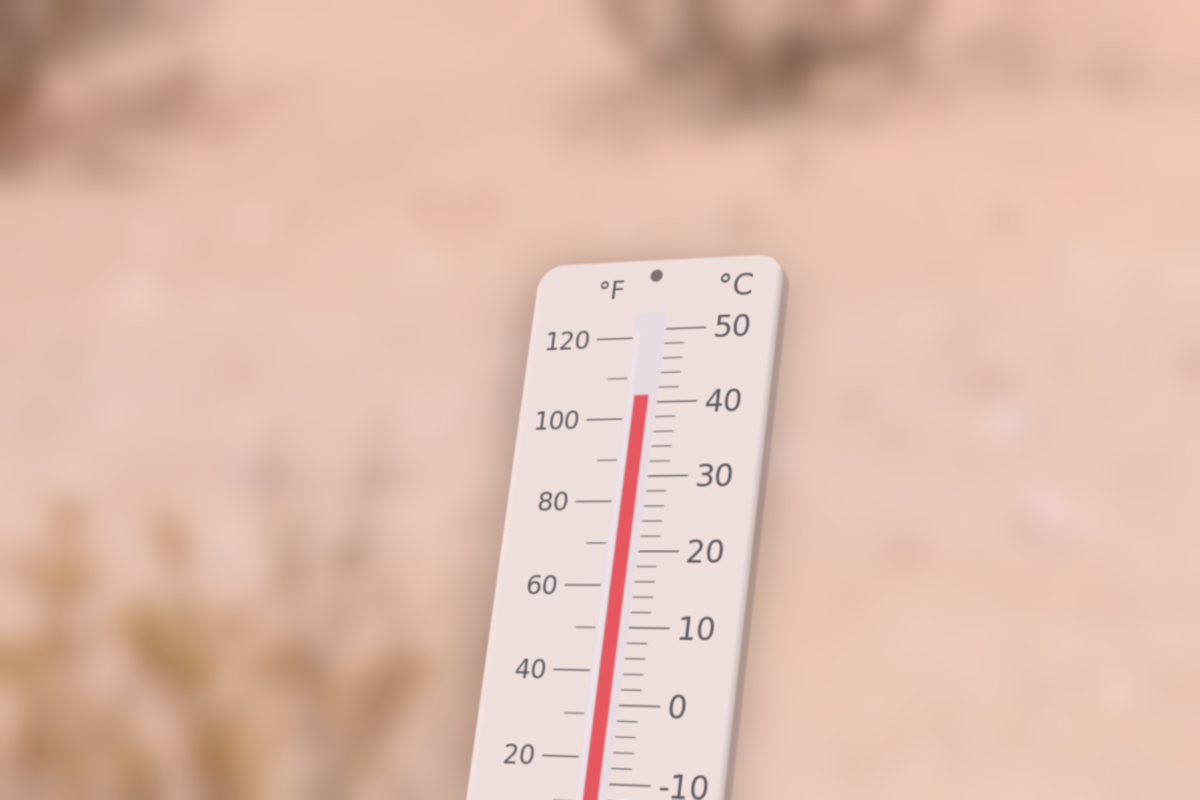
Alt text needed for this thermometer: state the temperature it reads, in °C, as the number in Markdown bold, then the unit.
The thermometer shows **41** °C
